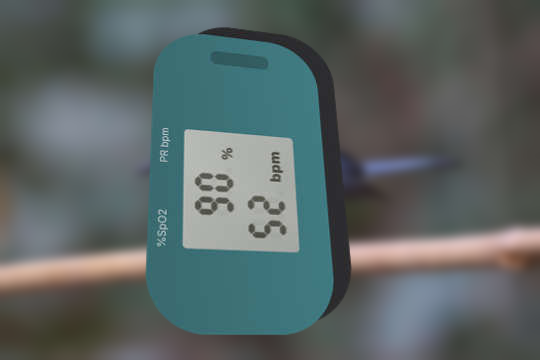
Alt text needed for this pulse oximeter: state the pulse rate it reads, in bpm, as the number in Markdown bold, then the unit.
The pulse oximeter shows **52** bpm
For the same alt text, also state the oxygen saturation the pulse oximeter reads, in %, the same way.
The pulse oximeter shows **90** %
